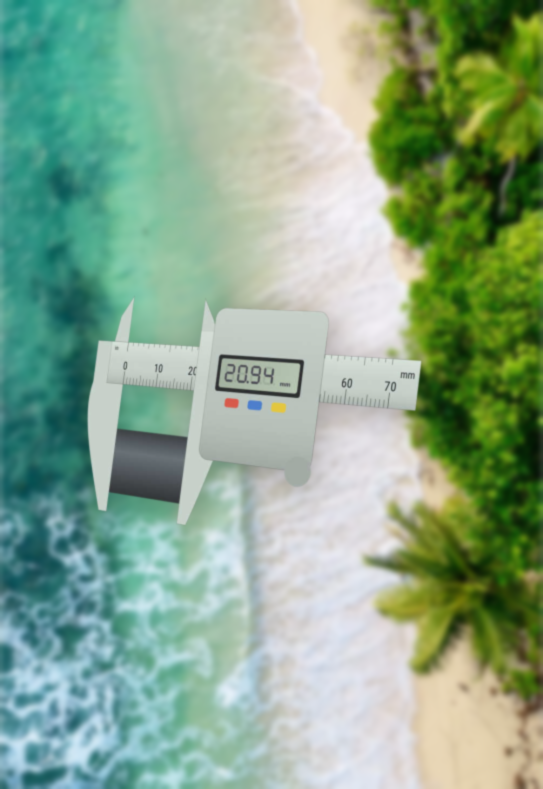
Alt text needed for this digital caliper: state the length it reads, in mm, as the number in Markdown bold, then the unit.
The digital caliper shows **20.94** mm
